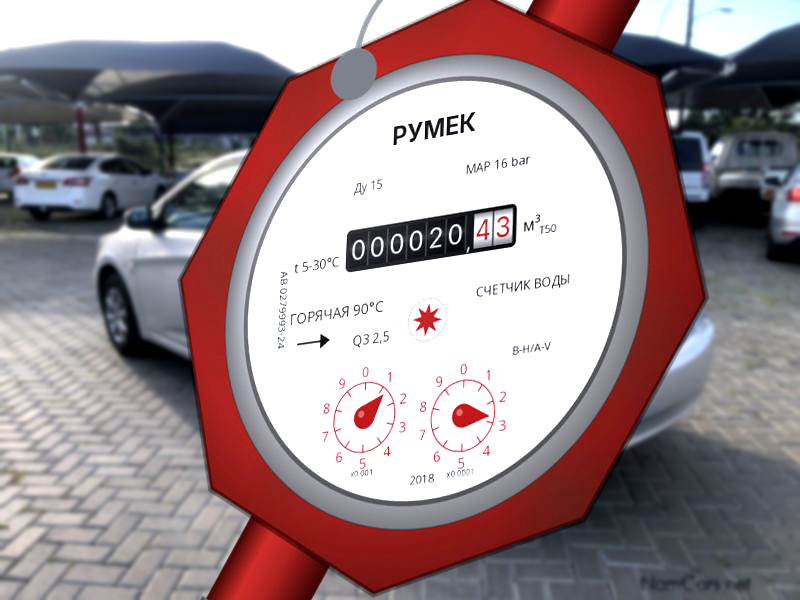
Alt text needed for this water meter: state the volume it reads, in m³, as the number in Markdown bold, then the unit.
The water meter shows **20.4312** m³
